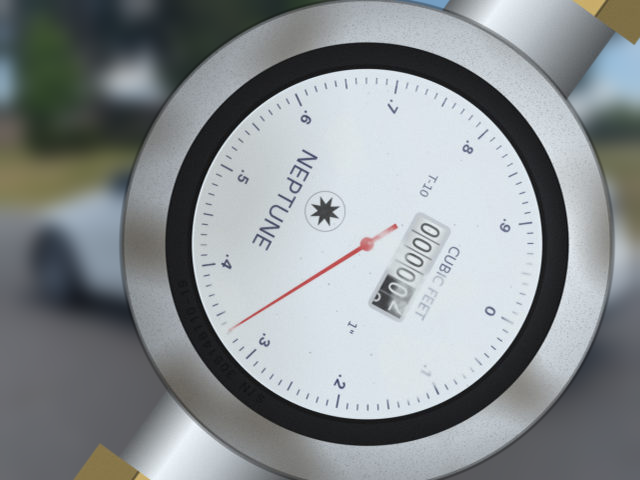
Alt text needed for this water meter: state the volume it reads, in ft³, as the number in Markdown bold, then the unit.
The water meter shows **2.33** ft³
